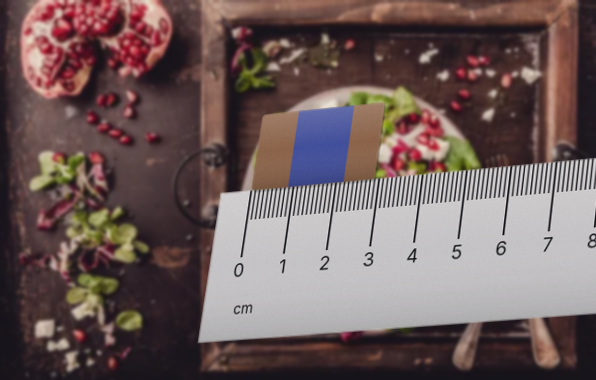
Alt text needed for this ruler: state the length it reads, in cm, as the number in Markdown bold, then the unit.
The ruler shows **2.9** cm
